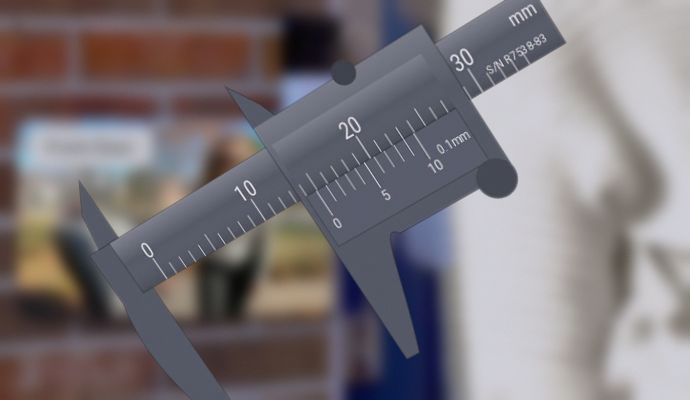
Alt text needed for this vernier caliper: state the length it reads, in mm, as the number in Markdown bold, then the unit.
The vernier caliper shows **14.9** mm
